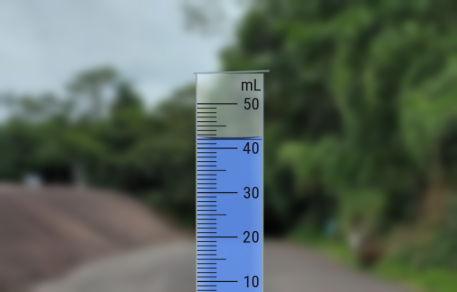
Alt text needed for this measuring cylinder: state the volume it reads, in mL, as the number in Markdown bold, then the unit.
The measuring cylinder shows **42** mL
